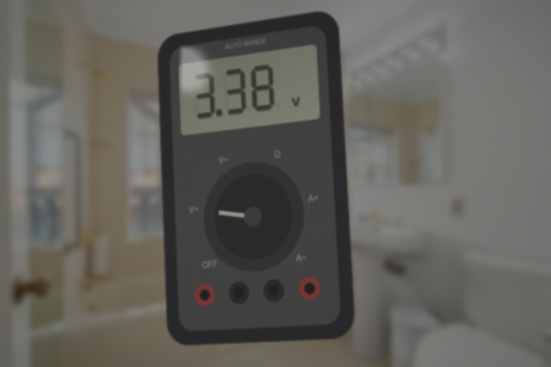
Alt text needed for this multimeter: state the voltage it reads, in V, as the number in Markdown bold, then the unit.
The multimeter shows **3.38** V
